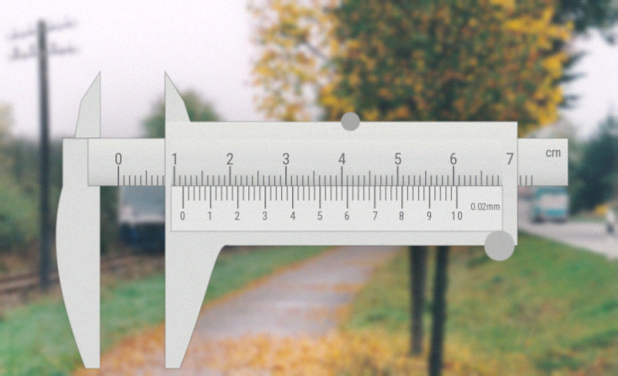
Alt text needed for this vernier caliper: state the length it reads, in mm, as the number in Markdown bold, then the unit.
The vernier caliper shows **11.6** mm
